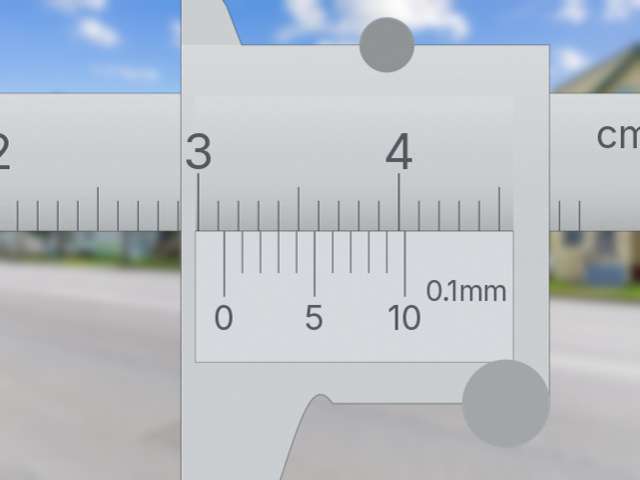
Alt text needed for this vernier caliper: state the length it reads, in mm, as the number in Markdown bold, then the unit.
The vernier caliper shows **31.3** mm
